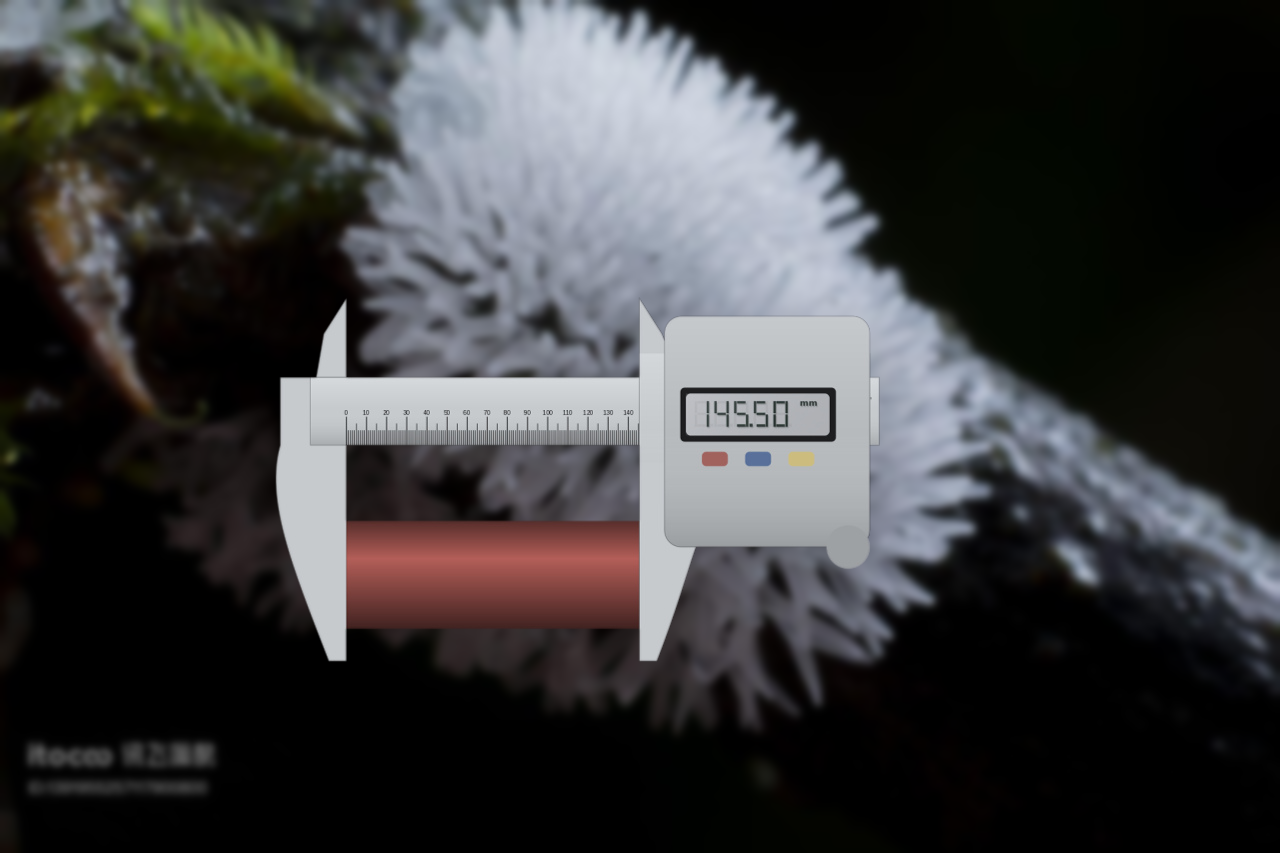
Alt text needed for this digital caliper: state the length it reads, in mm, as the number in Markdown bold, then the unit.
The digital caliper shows **145.50** mm
